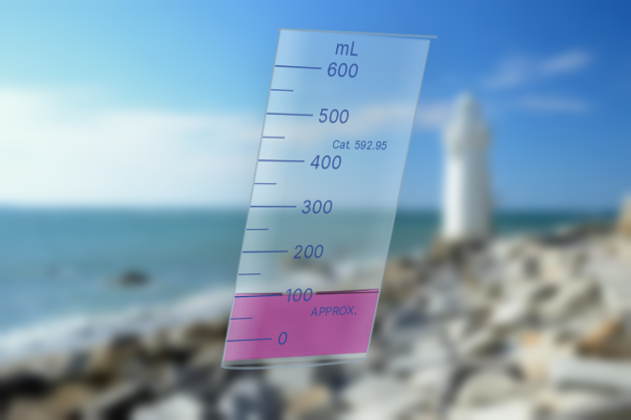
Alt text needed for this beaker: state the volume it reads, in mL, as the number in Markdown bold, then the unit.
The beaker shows **100** mL
